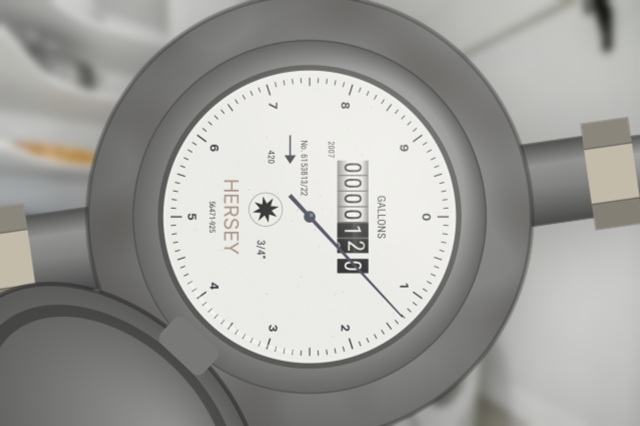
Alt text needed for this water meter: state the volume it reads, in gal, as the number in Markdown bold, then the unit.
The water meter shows **121.3** gal
